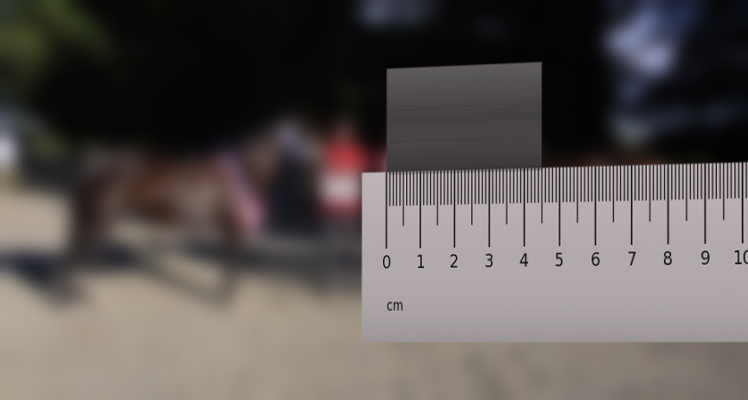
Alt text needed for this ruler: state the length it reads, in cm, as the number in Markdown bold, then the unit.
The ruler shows **4.5** cm
